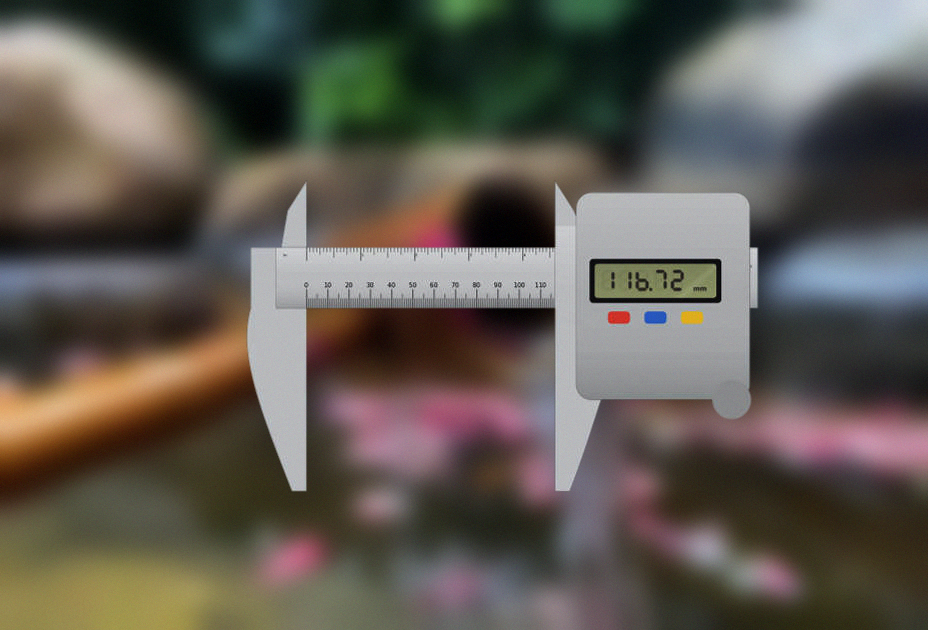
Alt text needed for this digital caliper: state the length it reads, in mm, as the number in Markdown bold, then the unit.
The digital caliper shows **116.72** mm
